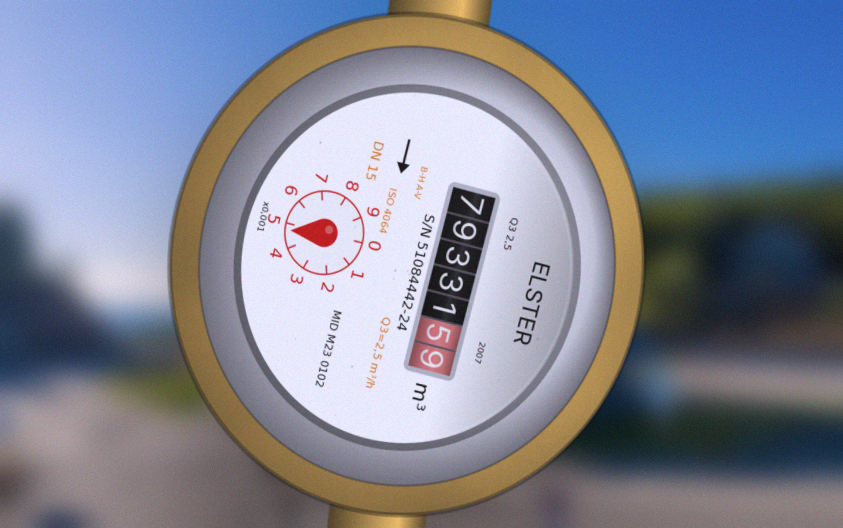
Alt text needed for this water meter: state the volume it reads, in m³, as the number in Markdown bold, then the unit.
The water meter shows **79331.594** m³
